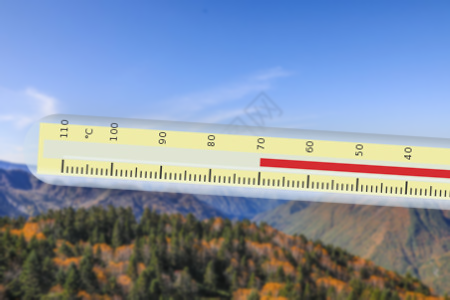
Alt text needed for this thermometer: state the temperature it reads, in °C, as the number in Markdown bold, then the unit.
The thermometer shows **70** °C
